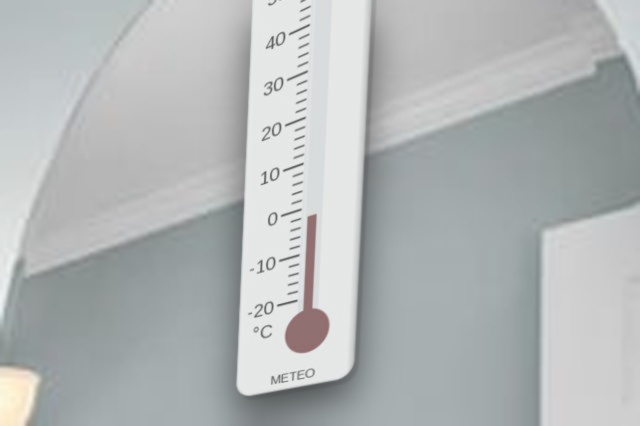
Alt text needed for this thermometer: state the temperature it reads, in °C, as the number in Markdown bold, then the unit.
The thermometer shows **-2** °C
